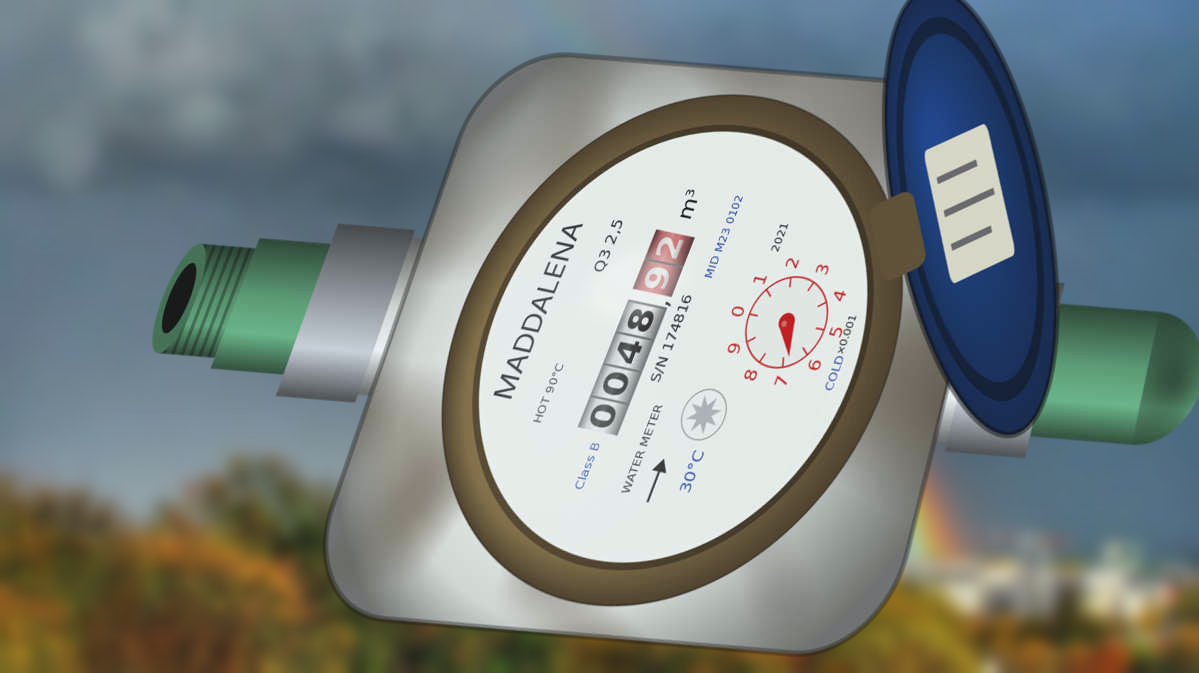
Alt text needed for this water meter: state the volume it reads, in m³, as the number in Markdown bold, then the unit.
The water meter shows **48.926** m³
